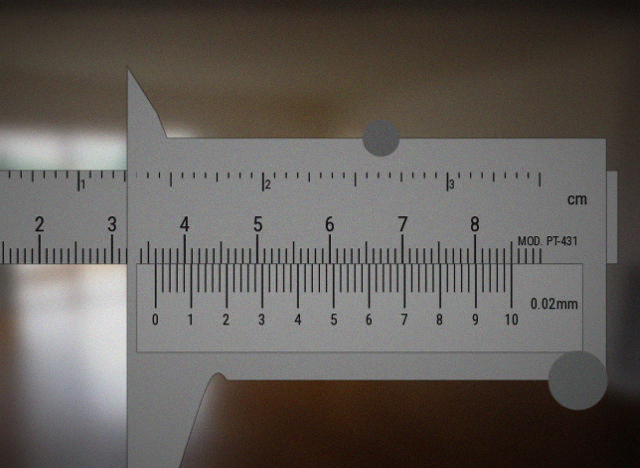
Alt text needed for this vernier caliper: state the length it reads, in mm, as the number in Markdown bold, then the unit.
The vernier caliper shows **36.0** mm
